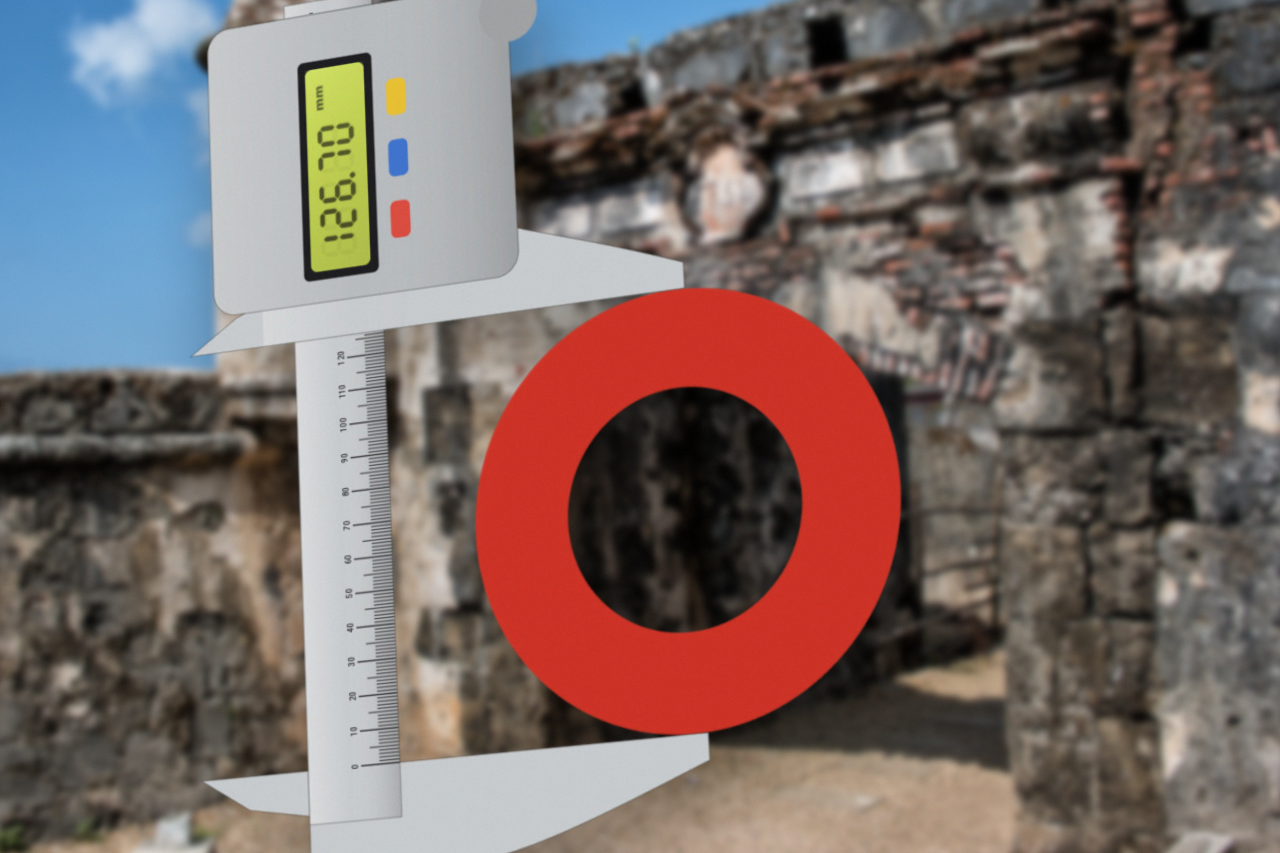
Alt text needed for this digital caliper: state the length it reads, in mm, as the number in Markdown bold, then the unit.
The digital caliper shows **126.70** mm
